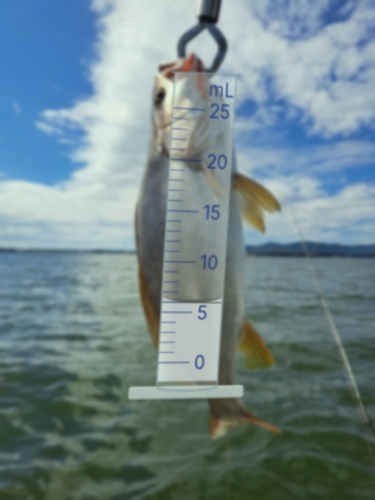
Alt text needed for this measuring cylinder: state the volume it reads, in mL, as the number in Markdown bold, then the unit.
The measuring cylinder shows **6** mL
